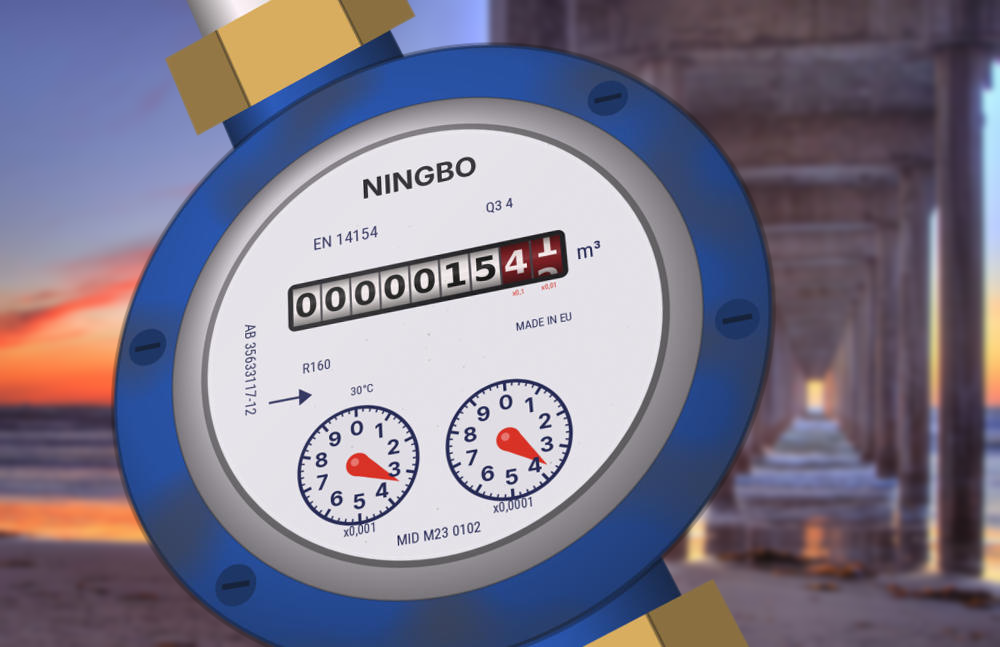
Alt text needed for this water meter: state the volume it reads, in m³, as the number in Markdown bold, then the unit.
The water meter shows **15.4133** m³
